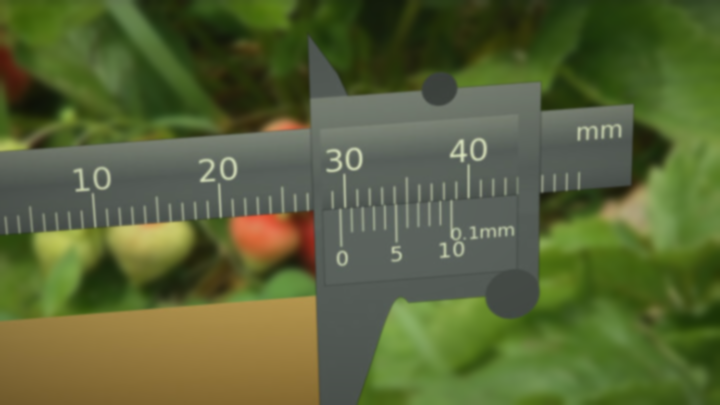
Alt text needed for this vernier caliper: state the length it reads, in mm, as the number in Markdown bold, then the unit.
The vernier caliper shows **29.6** mm
